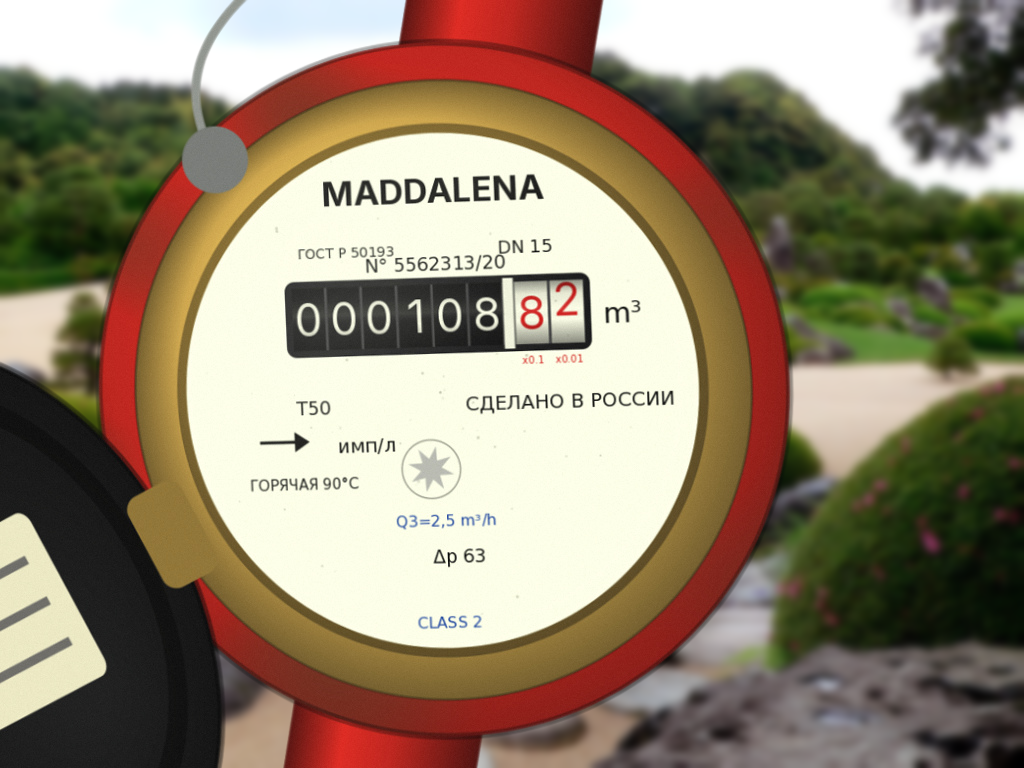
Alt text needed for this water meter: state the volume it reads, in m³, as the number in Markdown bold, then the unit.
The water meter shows **108.82** m³
